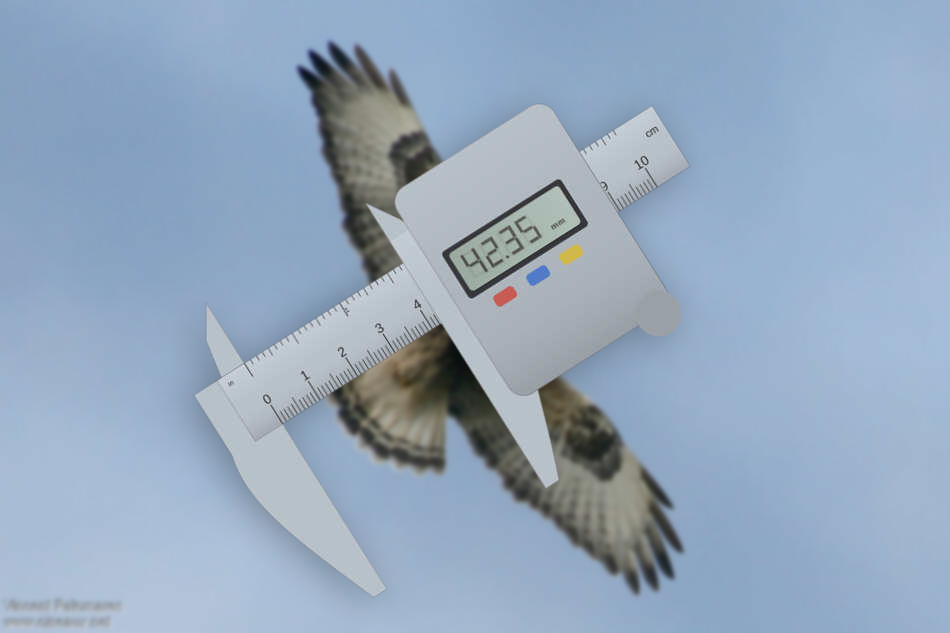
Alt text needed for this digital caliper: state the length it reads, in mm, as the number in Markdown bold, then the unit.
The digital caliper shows **42.35** mm
